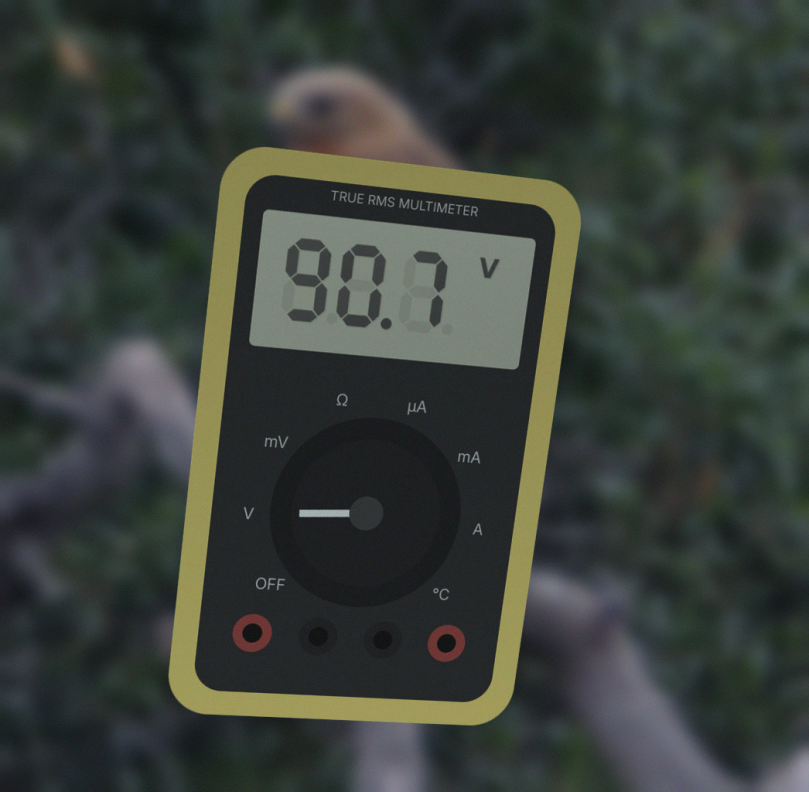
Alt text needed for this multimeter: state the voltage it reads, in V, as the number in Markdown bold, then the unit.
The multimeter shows **90.7** V
